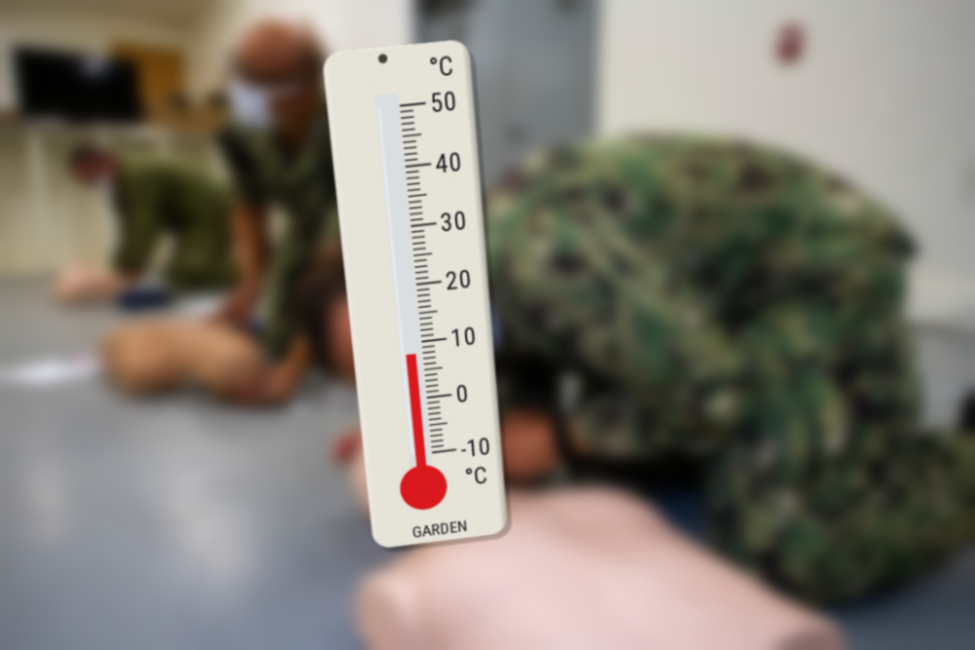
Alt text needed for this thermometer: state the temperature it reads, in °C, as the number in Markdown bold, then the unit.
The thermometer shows **8** °C
